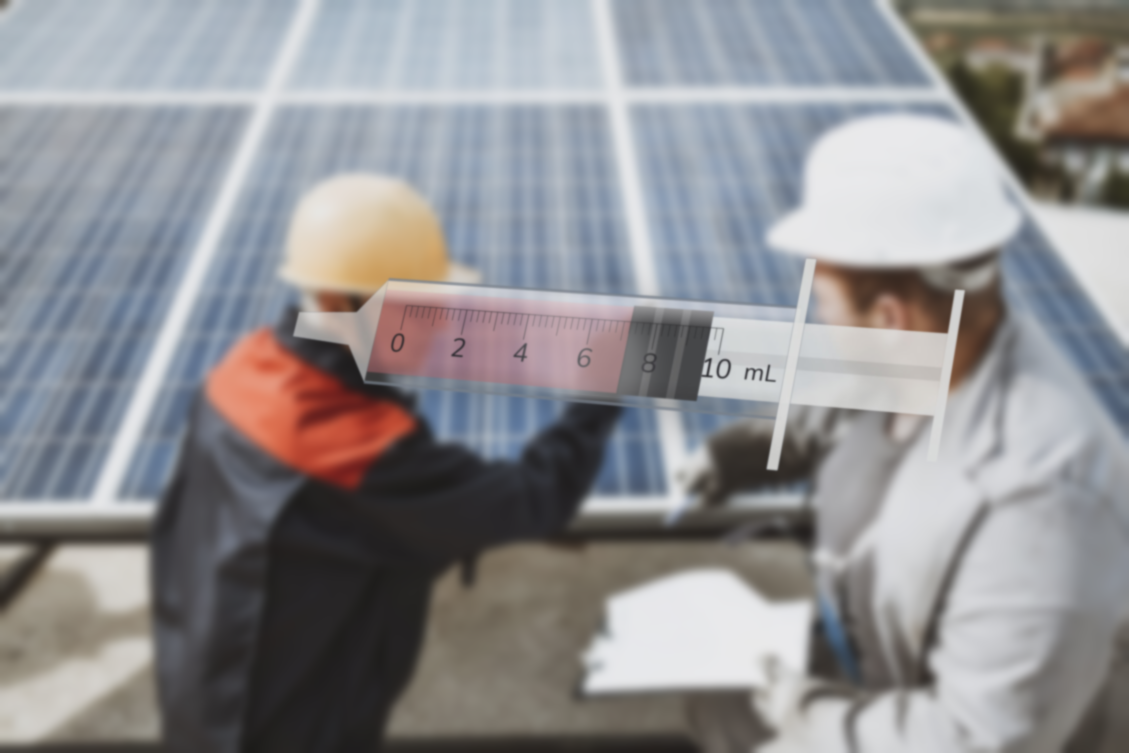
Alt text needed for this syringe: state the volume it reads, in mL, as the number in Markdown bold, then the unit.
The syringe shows **7.2** mL
